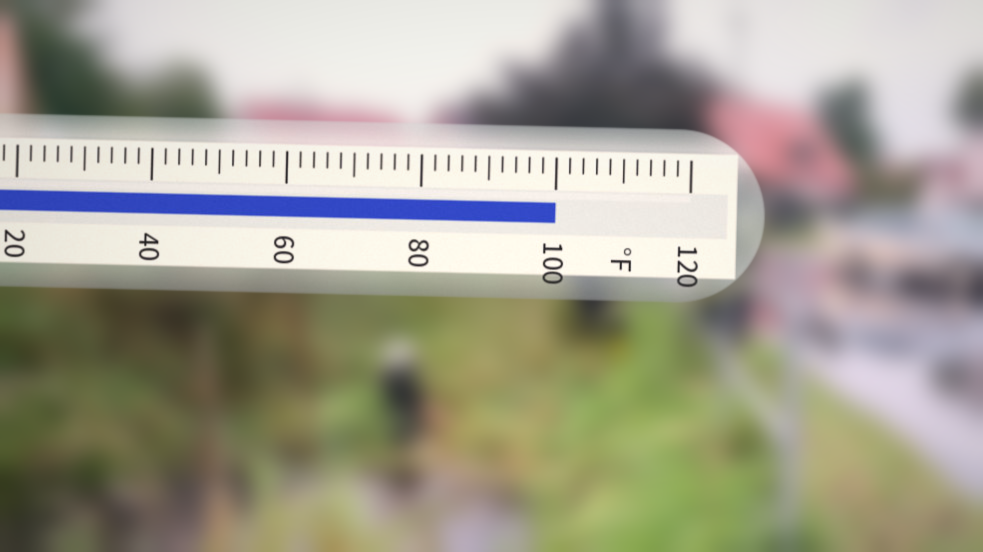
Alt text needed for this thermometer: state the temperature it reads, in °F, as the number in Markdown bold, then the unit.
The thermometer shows **100** °F
